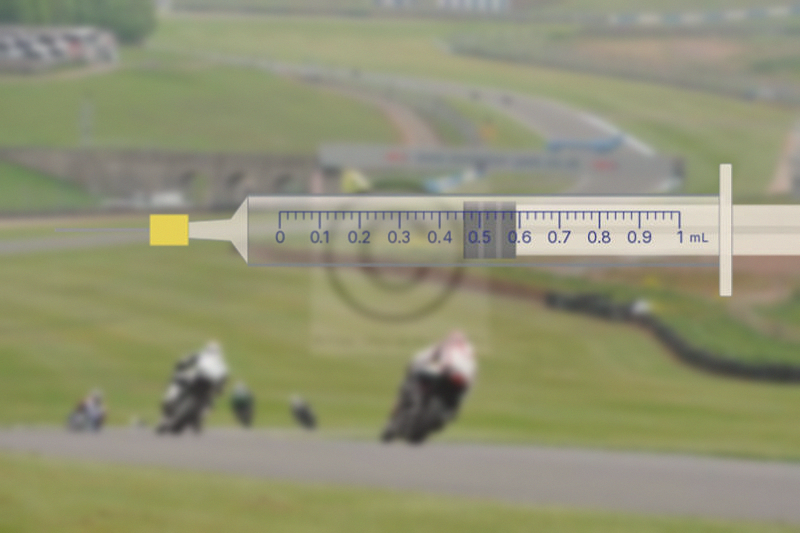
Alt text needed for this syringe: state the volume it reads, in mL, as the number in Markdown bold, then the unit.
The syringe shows **0.46** mL
